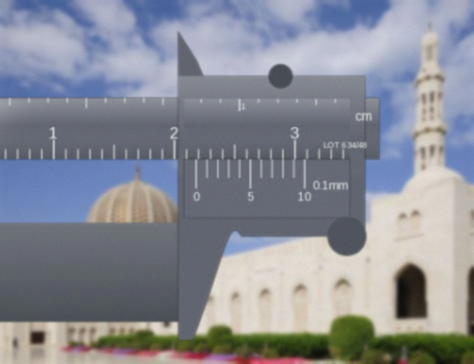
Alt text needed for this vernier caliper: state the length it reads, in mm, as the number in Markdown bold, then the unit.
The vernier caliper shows **21.8** mm
